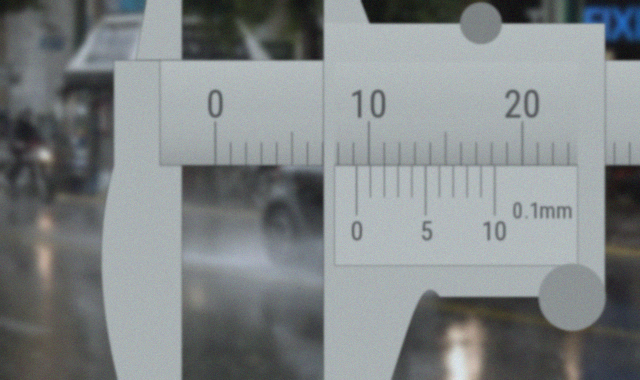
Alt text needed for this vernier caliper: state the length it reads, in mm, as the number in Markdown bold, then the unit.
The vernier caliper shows **9.2** mm
